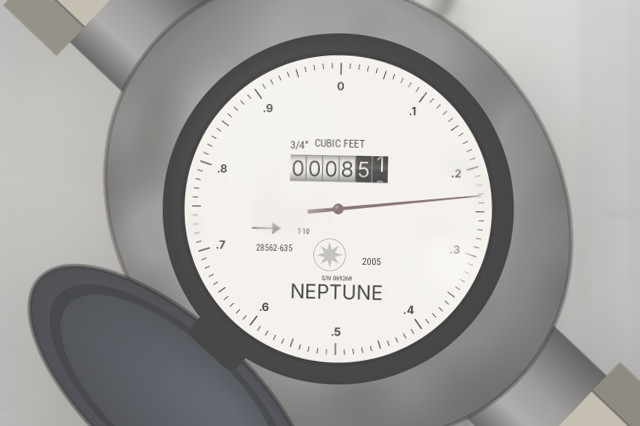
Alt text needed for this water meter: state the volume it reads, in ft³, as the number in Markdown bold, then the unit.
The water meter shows **851.23** ft³
